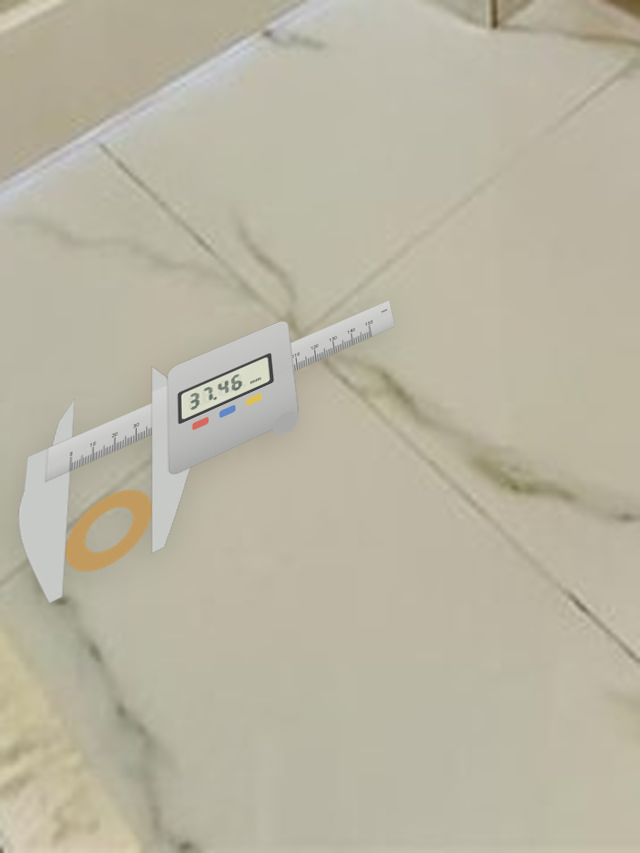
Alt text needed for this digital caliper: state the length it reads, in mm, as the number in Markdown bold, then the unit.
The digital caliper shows **37.46** mm
